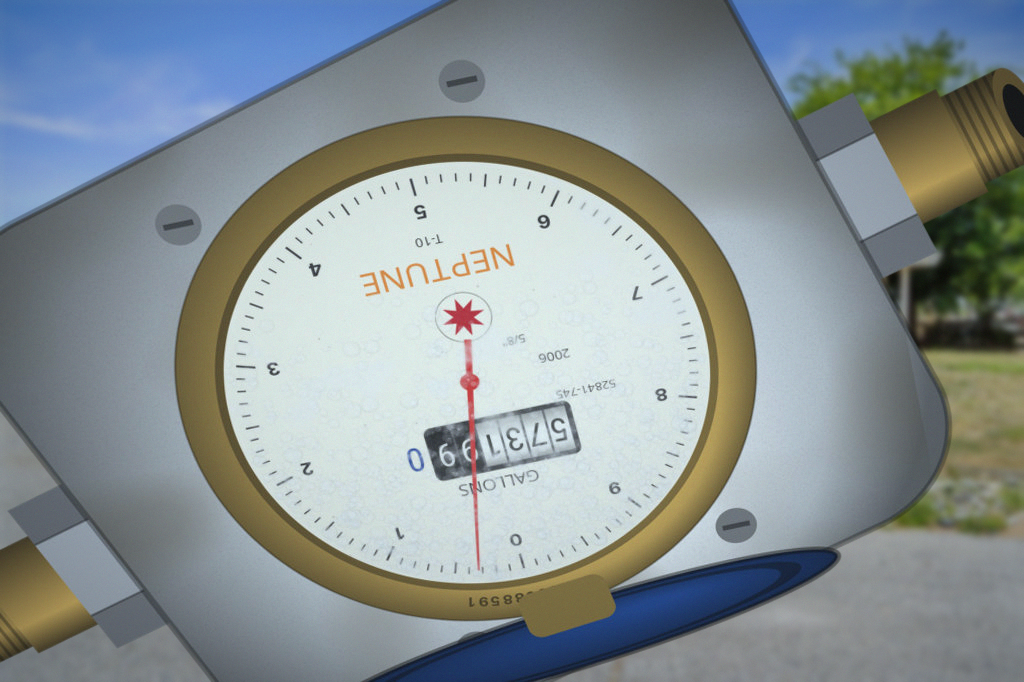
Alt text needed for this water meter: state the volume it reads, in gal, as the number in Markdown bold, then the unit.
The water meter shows **5731990.3** gal
